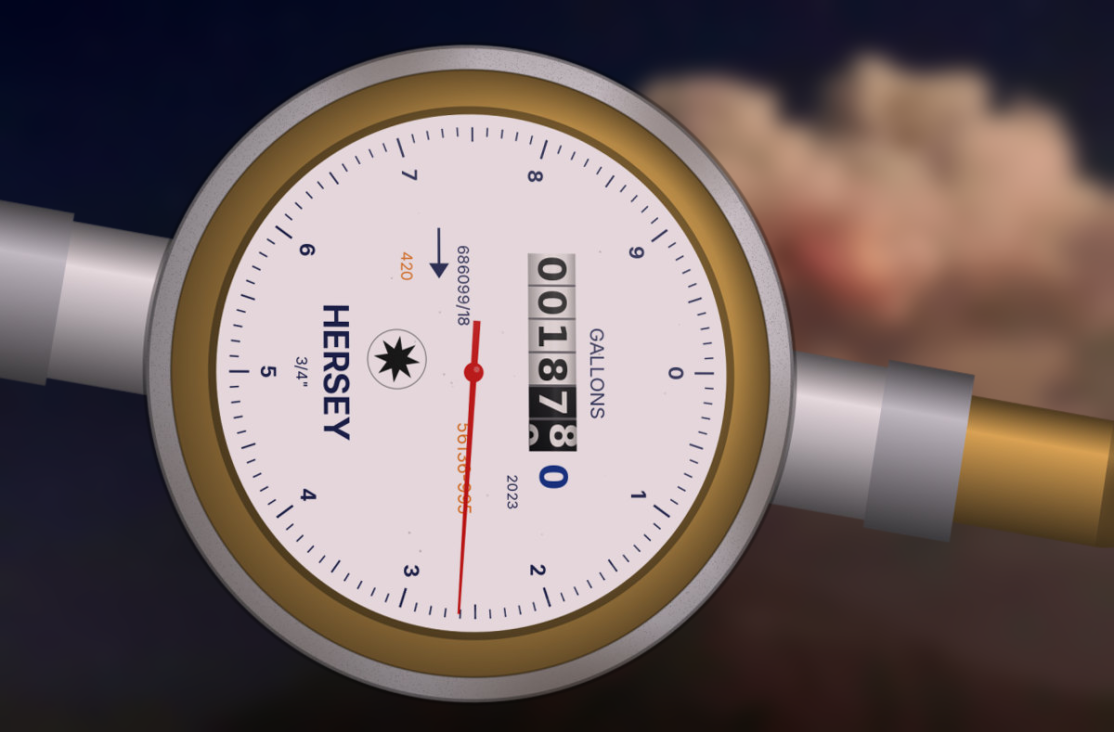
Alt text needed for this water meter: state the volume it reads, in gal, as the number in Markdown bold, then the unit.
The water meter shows **18782.6** gal
